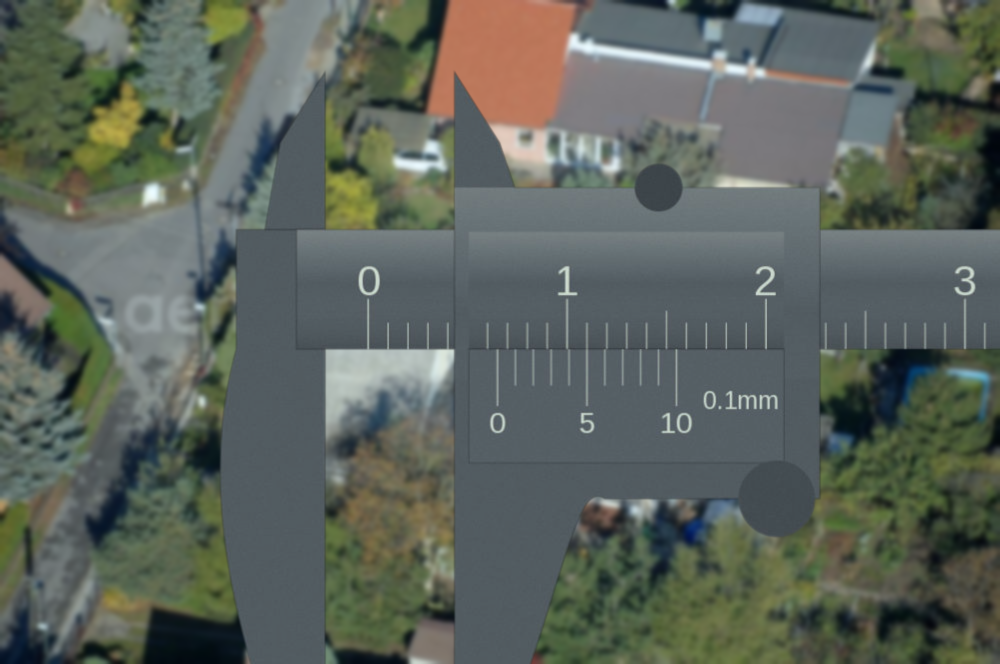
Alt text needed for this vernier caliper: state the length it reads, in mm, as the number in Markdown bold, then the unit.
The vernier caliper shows **6.5** mm
